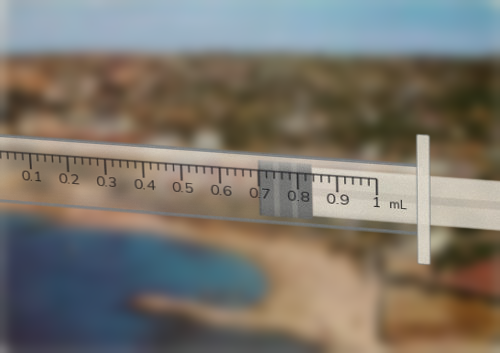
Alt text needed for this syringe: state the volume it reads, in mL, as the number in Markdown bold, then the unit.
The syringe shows **0.7** mL
